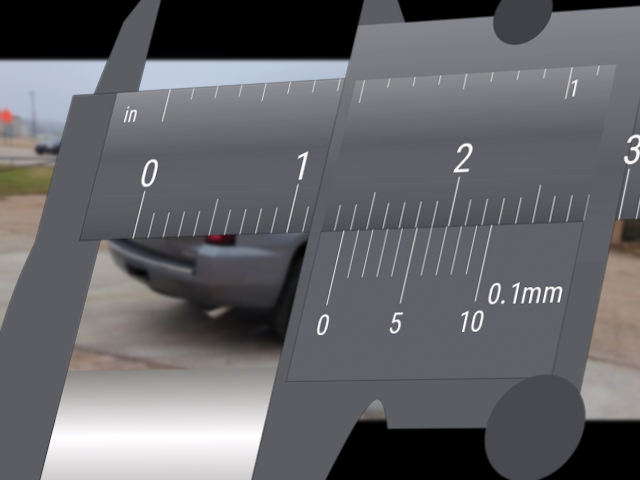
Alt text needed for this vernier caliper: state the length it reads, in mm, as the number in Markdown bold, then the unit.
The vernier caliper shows **13.6** mm
